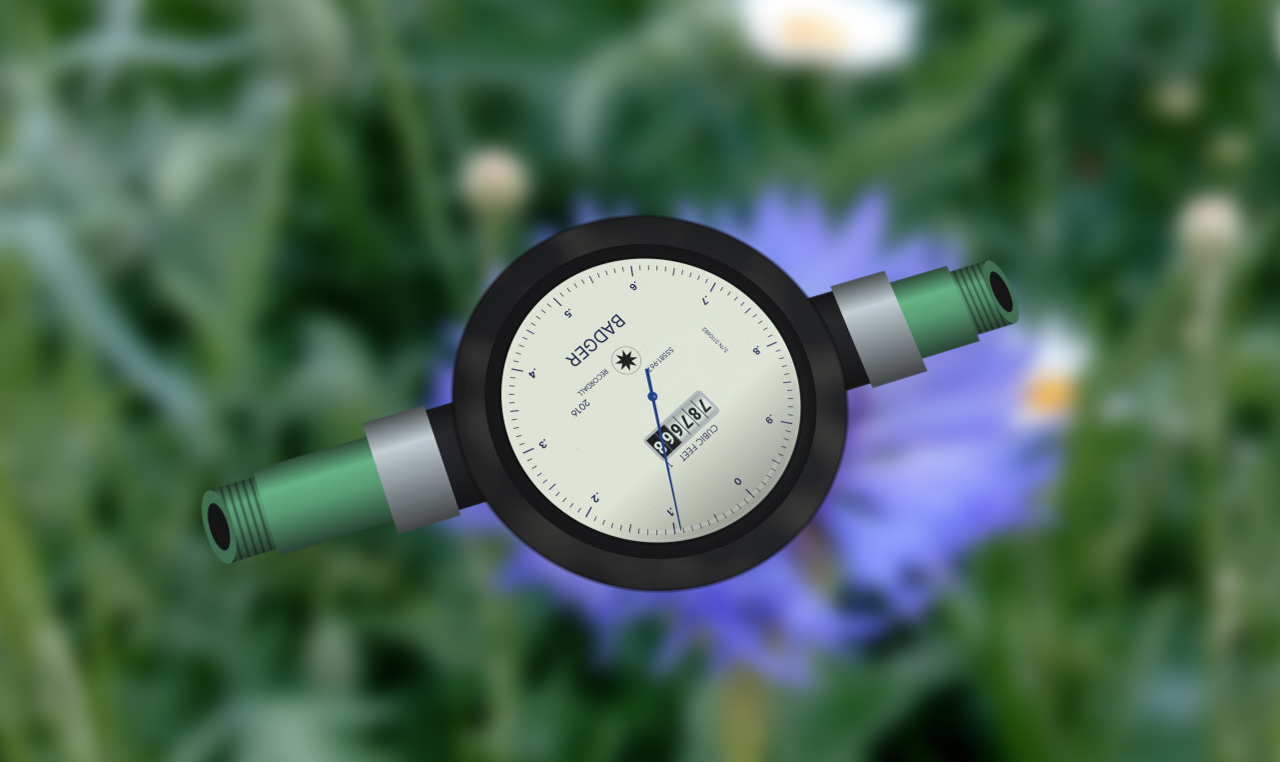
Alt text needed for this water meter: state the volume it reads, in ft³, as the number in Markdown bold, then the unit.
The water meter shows **787668.09** ft³
